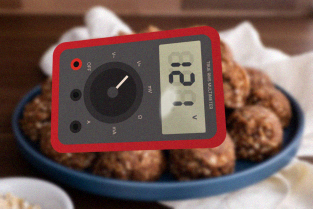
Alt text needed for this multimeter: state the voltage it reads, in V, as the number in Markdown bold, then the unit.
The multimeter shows **121** V
